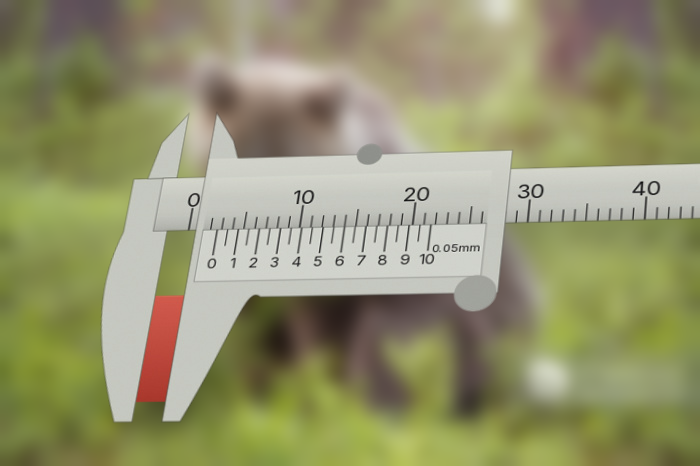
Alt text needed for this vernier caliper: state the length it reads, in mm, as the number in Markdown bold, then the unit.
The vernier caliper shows **2.6** mm
